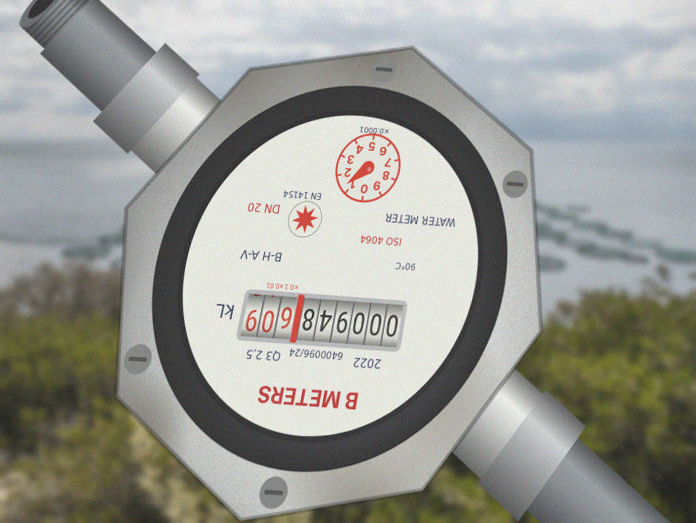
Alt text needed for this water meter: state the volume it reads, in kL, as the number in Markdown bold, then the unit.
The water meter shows **948.6091** kL
